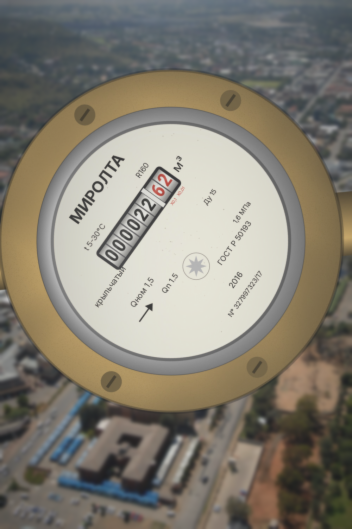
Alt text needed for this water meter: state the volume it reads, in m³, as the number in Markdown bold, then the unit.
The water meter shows **22.62** m³
